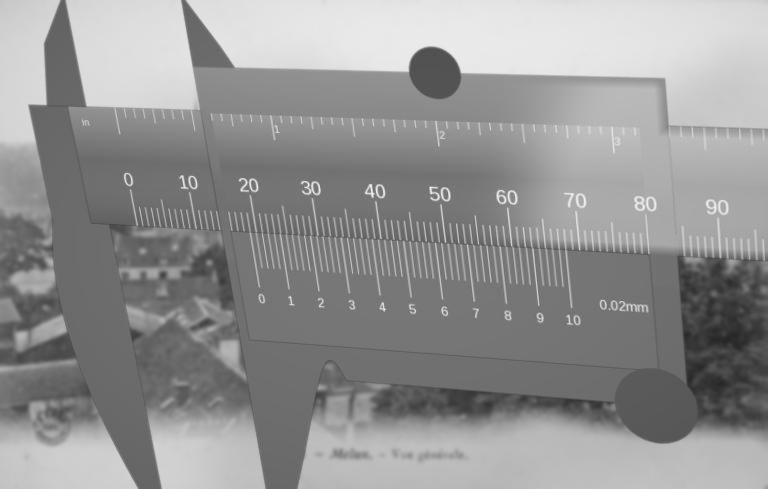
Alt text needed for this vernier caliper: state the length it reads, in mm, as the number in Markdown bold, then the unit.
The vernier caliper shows **19.0** mm
